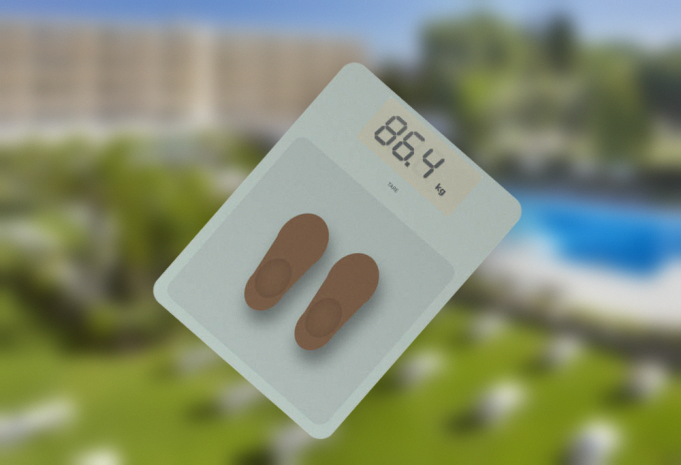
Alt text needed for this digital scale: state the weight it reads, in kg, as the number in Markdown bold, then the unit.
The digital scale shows **86.4** kg
